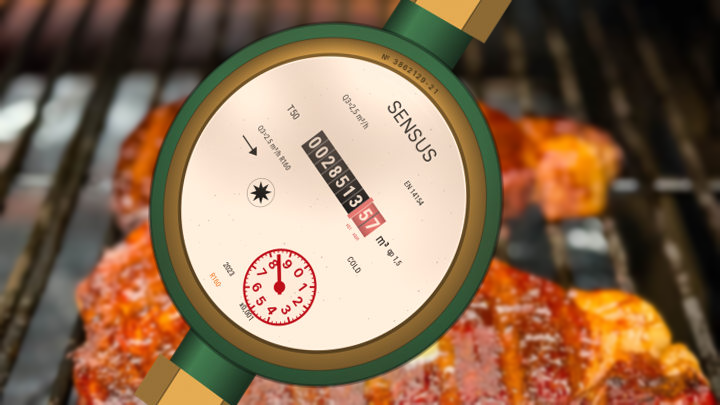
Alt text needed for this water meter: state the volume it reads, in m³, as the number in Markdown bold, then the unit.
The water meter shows **28513.578** m³
